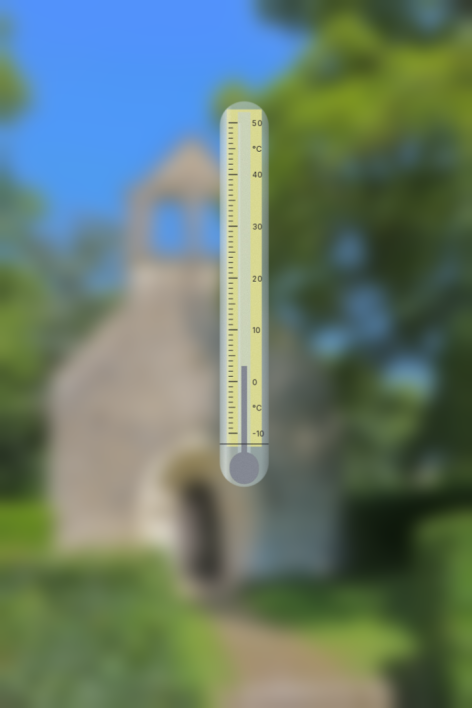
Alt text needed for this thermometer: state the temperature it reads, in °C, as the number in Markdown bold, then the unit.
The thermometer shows **3** °C
